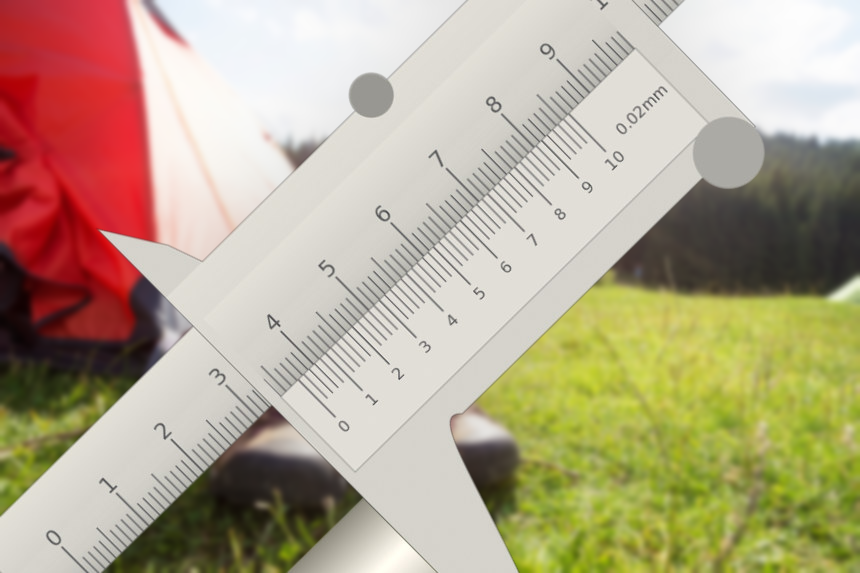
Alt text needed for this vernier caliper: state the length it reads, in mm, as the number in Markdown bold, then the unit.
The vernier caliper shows **37.2** mm
